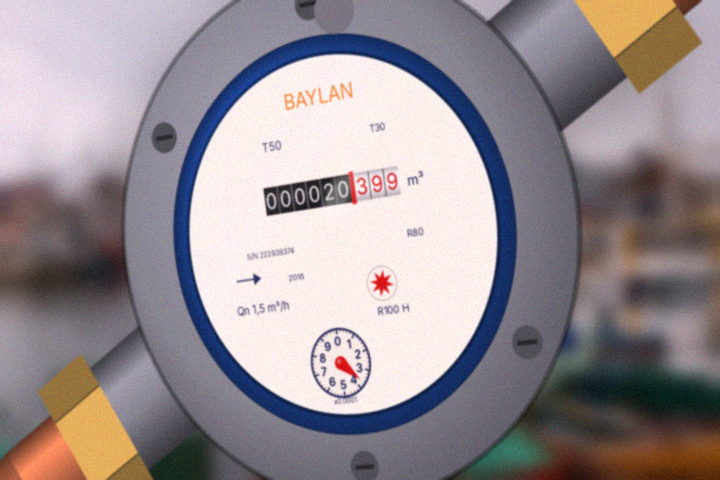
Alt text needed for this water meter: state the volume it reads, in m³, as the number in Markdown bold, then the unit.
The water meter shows **20.3993** m³
